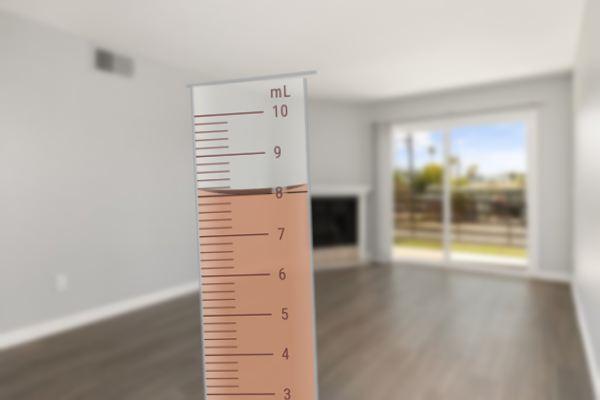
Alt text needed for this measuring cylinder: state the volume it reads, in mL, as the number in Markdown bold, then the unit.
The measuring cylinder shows **8** mL
